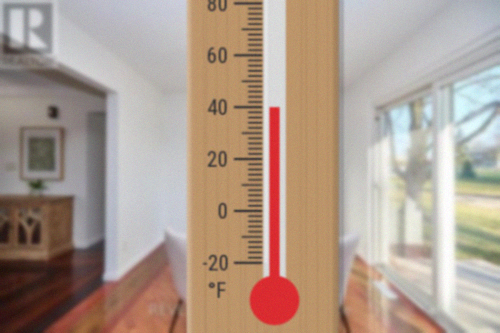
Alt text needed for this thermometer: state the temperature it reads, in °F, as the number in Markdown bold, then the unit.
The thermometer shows **40** °F
